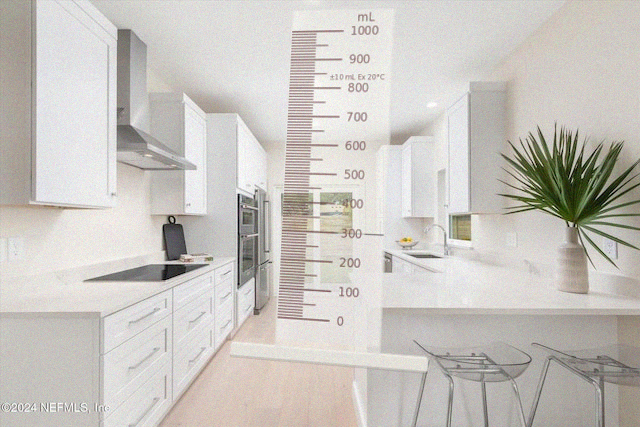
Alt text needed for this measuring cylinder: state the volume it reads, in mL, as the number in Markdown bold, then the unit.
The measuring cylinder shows **300** mL
